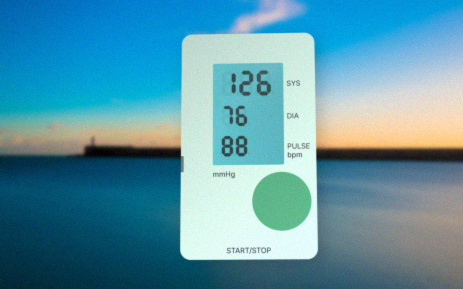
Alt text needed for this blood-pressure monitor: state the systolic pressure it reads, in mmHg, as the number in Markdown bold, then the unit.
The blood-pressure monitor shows **126** mmHg
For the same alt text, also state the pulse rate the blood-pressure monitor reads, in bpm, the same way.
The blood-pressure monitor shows **88** bpm
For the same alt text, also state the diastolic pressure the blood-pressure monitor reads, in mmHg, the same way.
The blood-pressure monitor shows **76** mmHg
